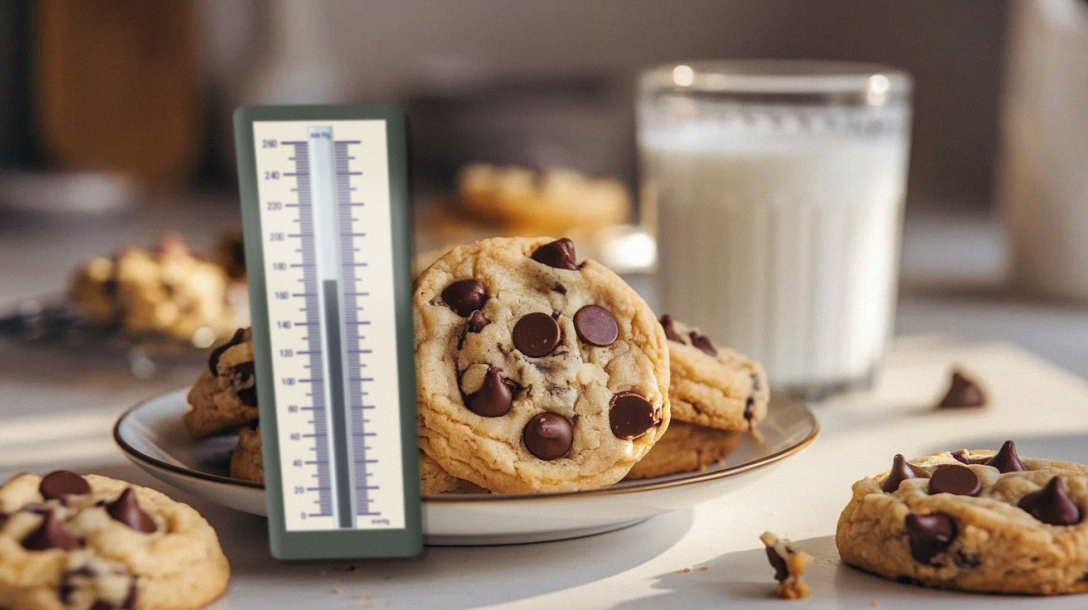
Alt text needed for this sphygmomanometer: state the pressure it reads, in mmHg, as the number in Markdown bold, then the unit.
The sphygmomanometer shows **170** mmHg
